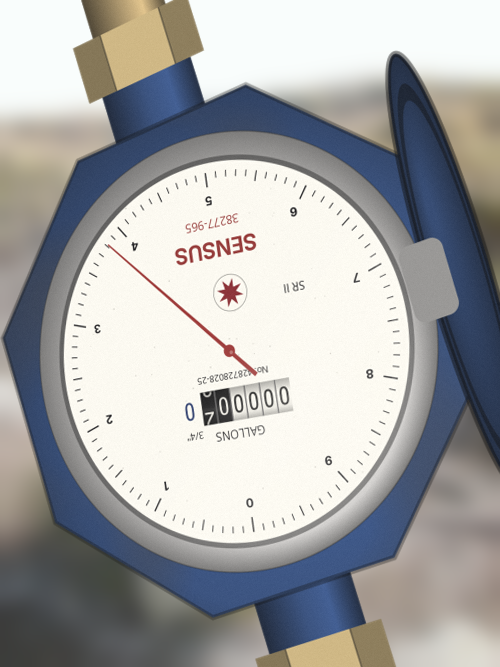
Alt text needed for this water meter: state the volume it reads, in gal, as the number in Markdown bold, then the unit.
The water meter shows **23.8** gal
